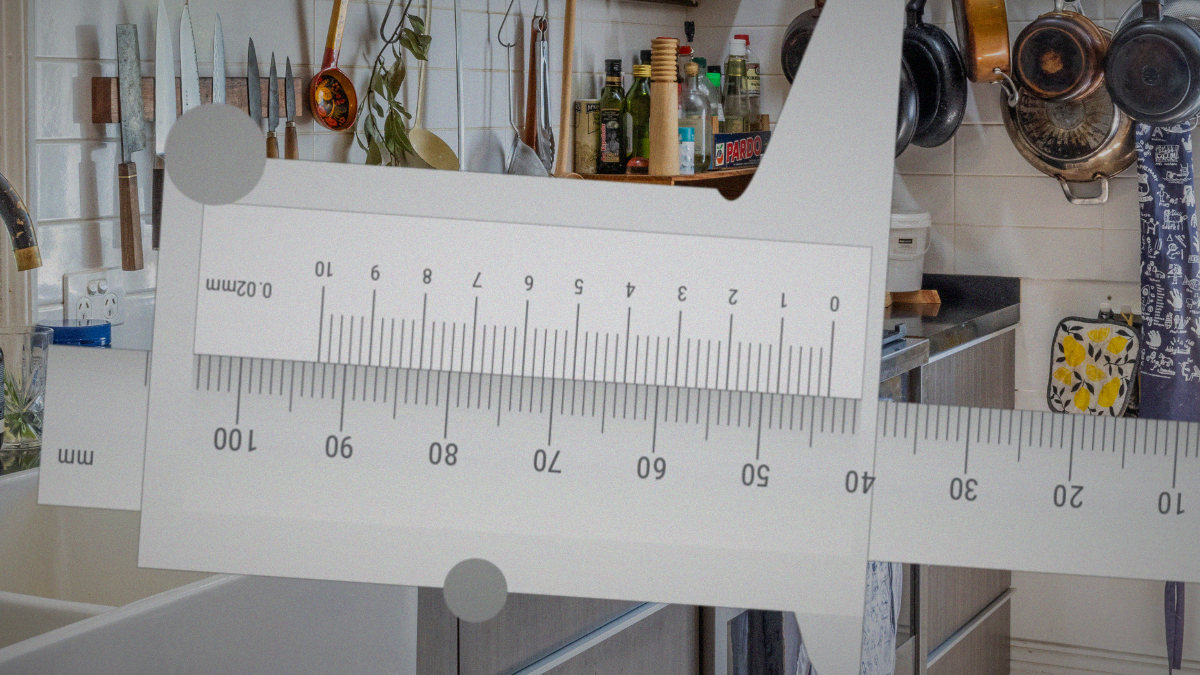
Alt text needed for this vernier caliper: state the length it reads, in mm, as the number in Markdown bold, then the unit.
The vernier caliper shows **43.6** mm
